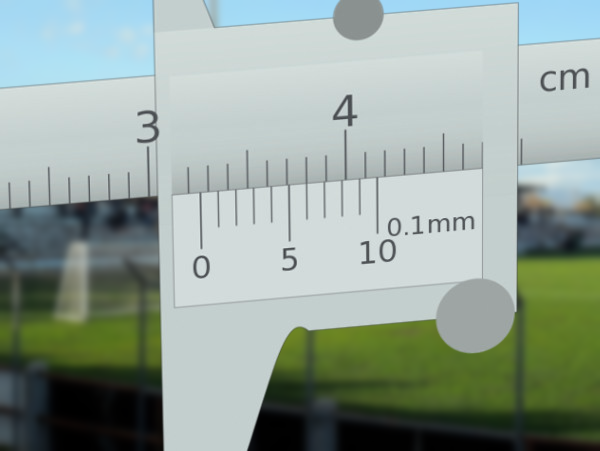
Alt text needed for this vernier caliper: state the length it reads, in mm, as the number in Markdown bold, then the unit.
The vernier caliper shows **32.6** mm
